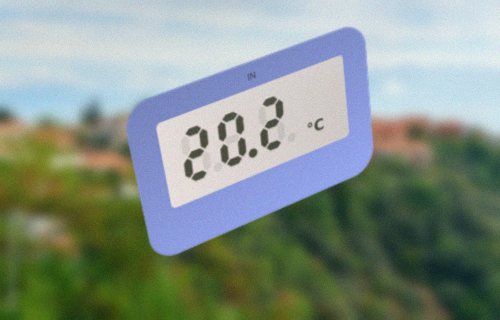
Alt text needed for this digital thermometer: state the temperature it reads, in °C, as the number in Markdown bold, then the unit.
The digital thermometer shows **20.2** °C
